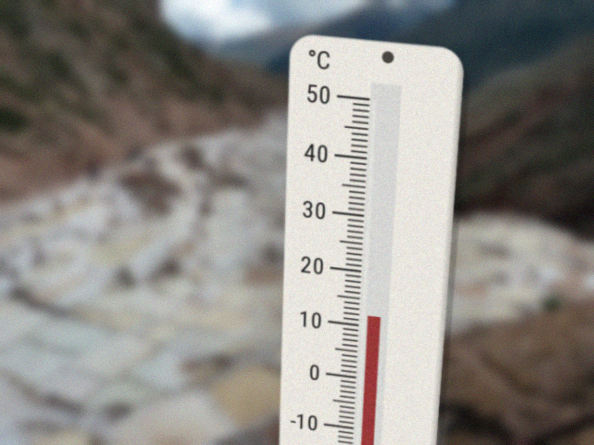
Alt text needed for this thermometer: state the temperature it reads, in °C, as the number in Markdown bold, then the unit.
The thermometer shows **12** °C
